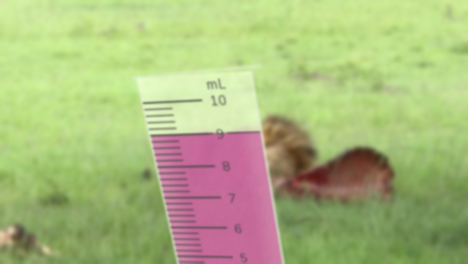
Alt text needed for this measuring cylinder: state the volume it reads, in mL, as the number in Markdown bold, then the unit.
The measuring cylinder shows **9** mL
